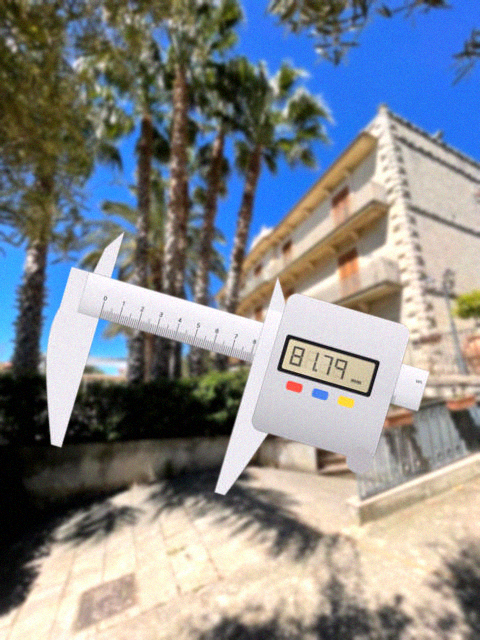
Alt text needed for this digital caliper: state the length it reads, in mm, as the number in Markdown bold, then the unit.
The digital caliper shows **81.79** mm
